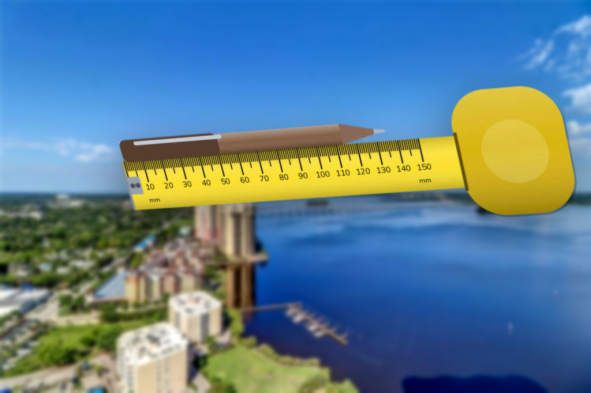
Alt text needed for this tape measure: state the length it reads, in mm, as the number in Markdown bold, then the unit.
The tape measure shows **135** mm
